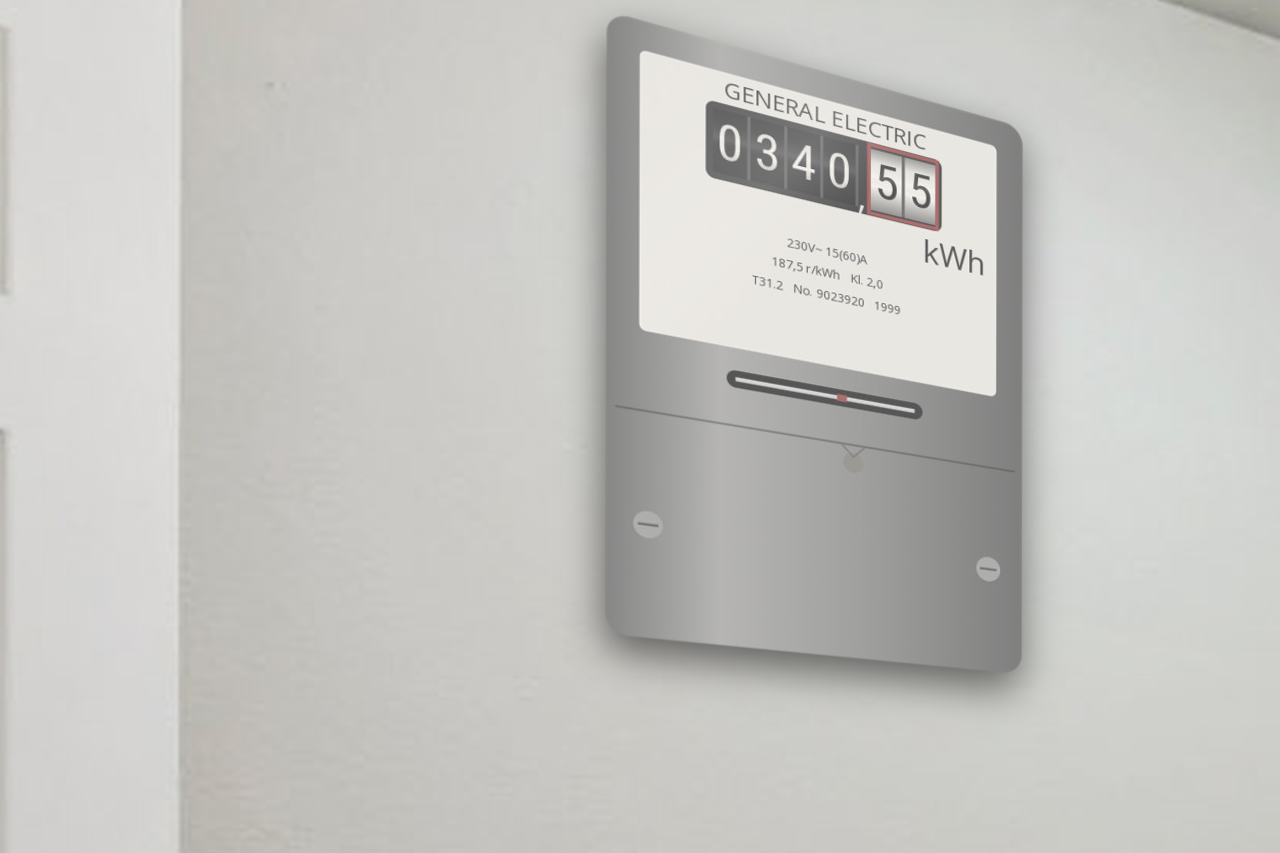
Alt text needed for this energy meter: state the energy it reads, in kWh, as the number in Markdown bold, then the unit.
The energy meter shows **340.55** kWh
